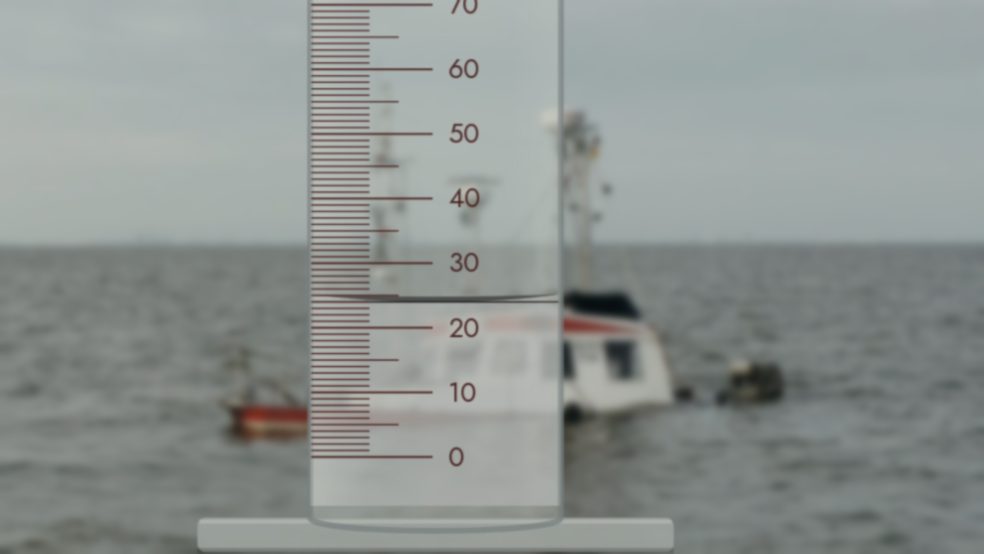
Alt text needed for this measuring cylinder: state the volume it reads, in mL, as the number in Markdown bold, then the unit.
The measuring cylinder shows **24** mL
